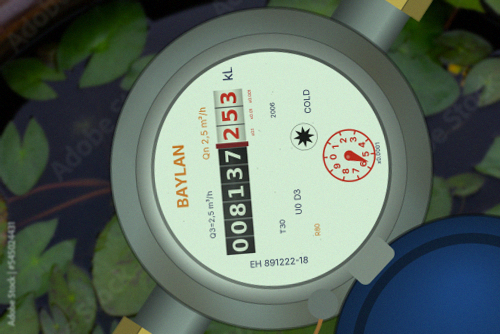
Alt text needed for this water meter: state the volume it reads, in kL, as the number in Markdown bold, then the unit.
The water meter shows **8137.2535** kL
